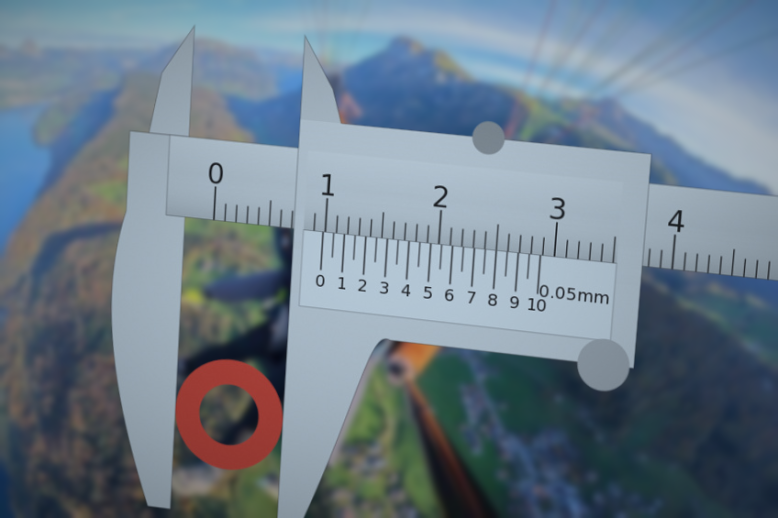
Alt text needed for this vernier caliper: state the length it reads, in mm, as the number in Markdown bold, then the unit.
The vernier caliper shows **9.8** mm
